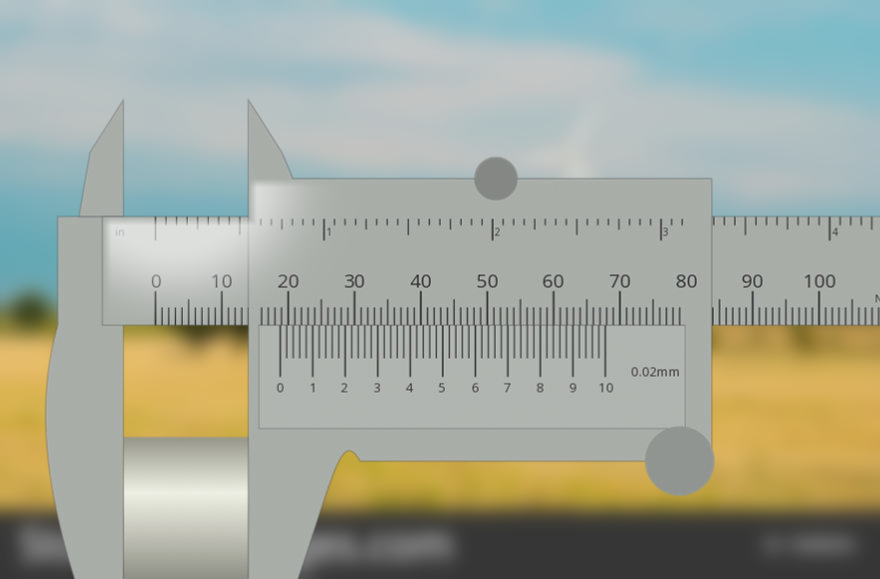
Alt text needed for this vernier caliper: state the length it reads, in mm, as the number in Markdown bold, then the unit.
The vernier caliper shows **18.8** mm
